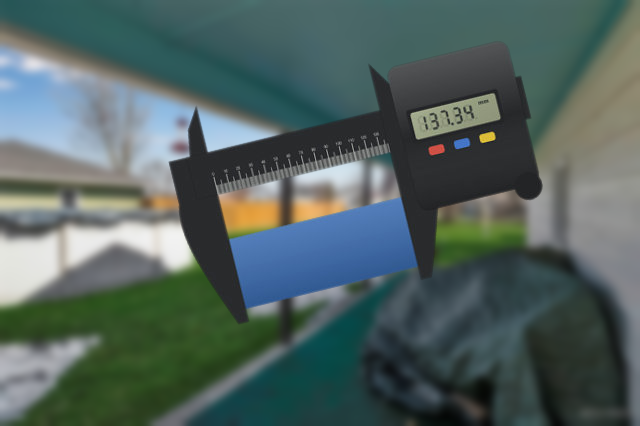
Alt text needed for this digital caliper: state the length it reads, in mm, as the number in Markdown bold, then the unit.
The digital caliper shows **137.34** mm
